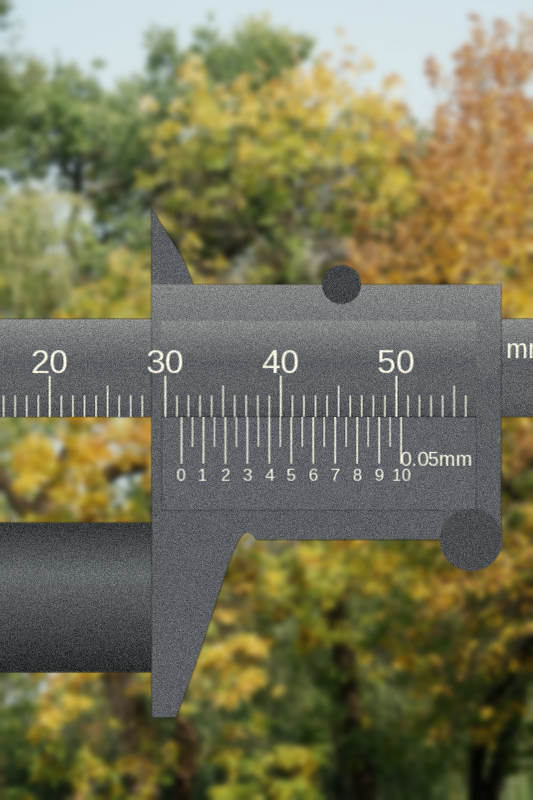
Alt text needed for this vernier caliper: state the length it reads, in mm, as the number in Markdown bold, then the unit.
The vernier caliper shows **31.4** mm
